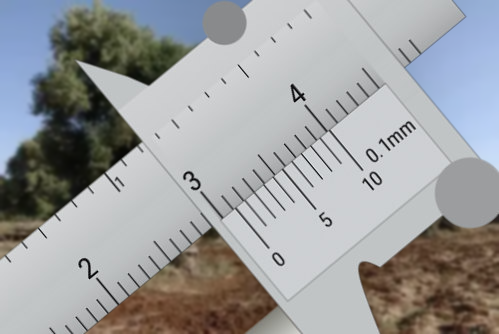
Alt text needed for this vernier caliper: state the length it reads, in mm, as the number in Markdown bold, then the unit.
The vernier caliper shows **31.2** mm
